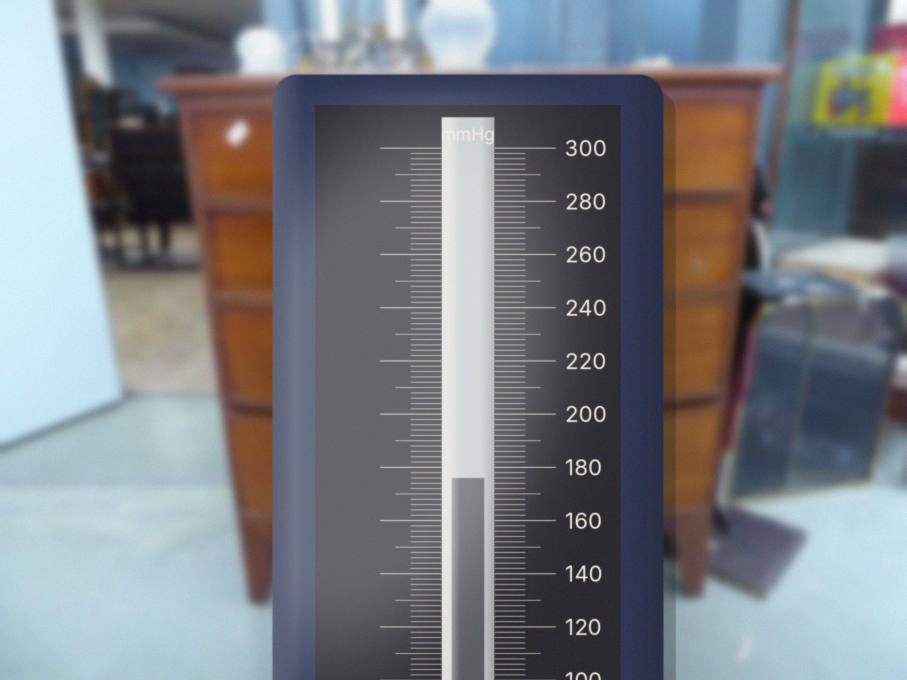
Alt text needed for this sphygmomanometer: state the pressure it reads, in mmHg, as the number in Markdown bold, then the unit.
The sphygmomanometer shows **176** mmHg
